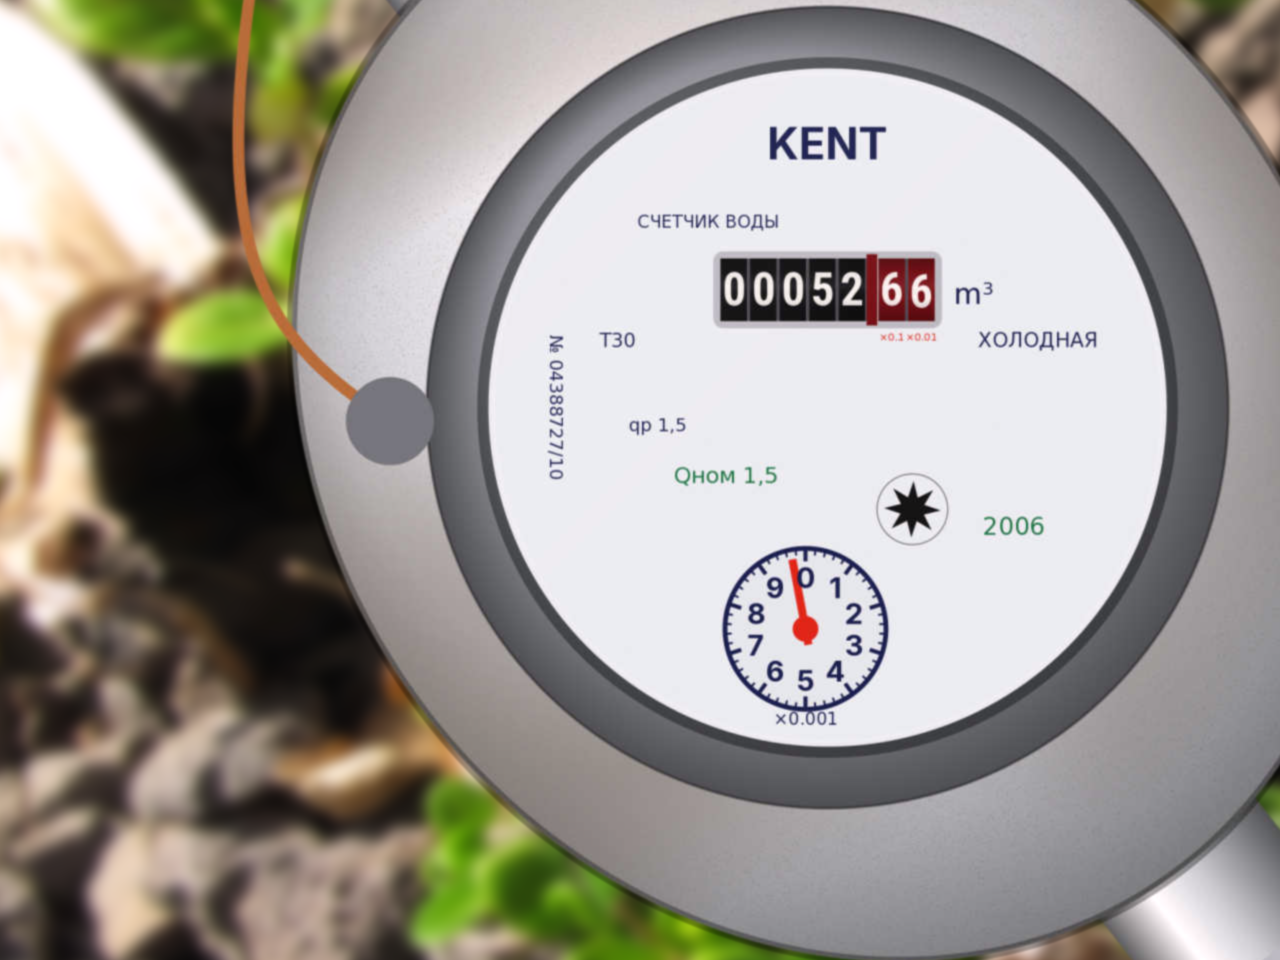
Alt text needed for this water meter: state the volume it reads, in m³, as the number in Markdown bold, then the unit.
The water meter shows **52.659** m³
